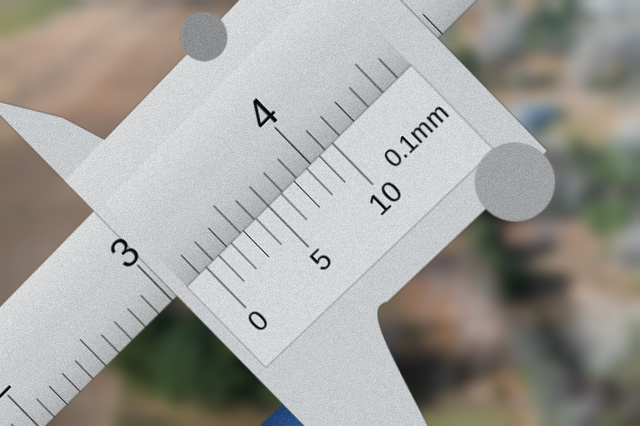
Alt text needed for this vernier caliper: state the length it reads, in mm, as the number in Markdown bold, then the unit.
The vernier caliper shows **32.5** mm
